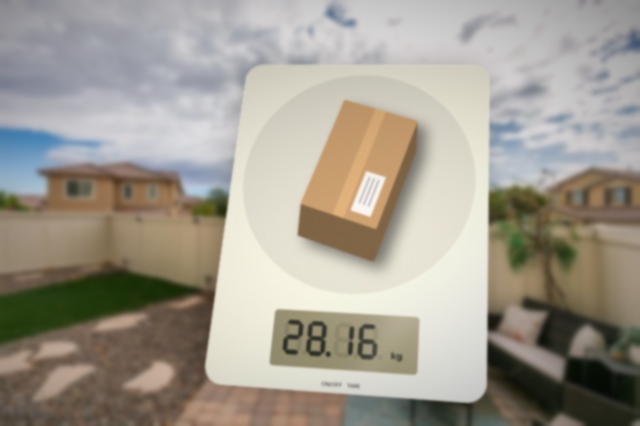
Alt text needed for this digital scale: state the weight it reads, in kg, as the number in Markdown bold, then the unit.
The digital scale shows **28.16** kg
